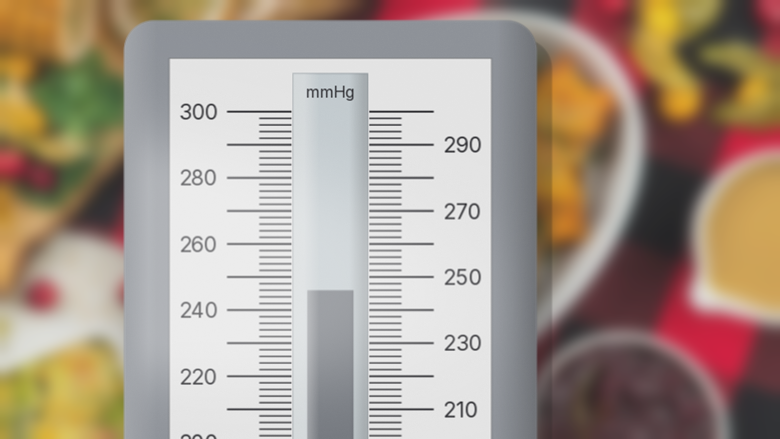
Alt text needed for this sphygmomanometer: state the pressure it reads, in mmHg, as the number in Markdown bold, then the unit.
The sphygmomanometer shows **246** mmHg
